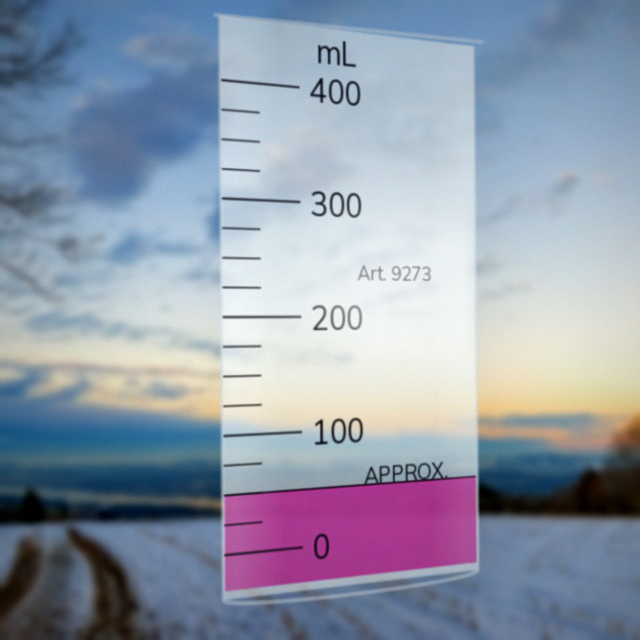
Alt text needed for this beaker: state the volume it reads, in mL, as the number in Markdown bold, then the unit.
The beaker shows **50** mL
